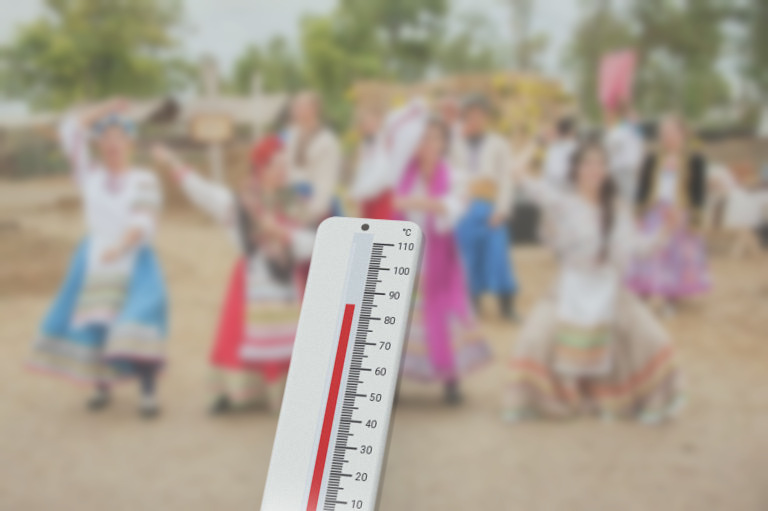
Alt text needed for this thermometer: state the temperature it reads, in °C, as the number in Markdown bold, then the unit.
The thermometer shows **85** °C
